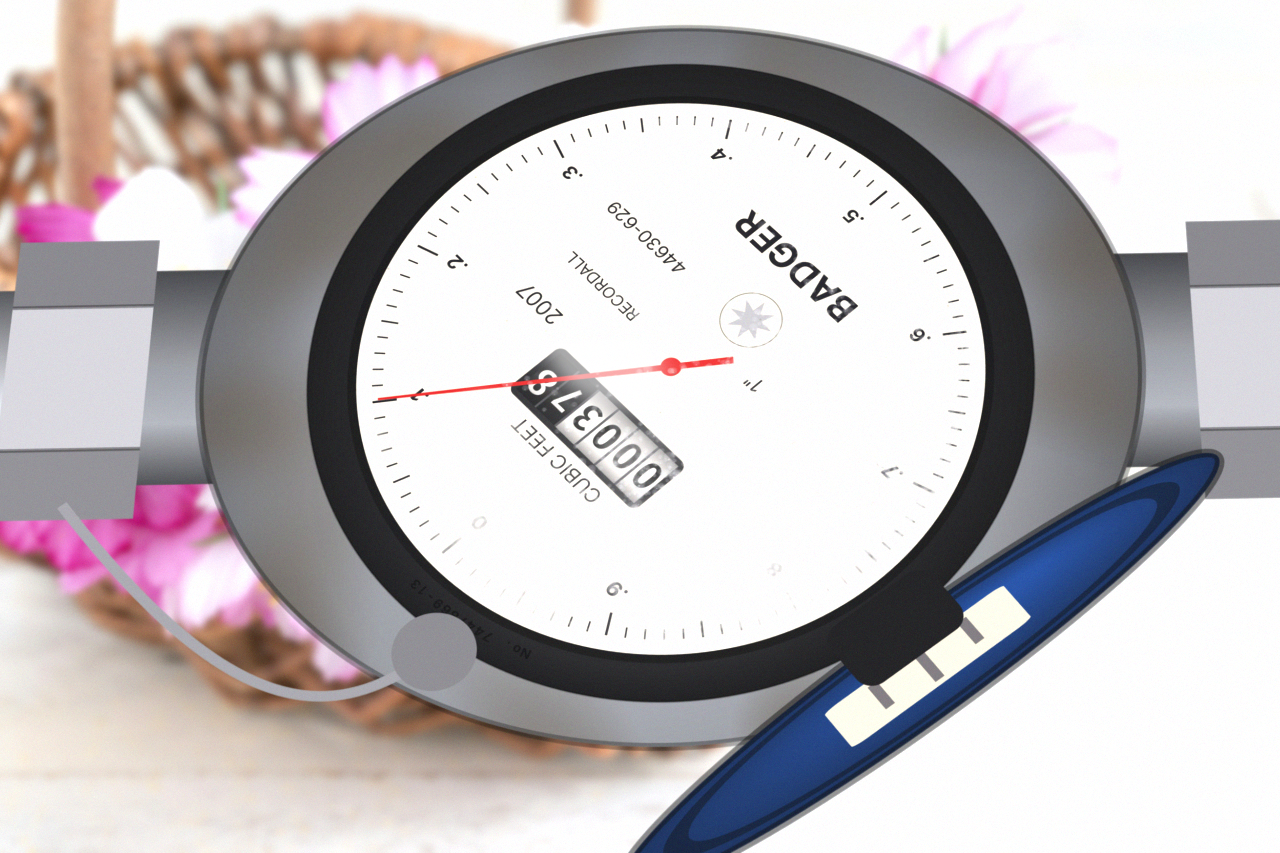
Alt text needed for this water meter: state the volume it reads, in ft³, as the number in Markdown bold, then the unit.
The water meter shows **378.10** ft³
